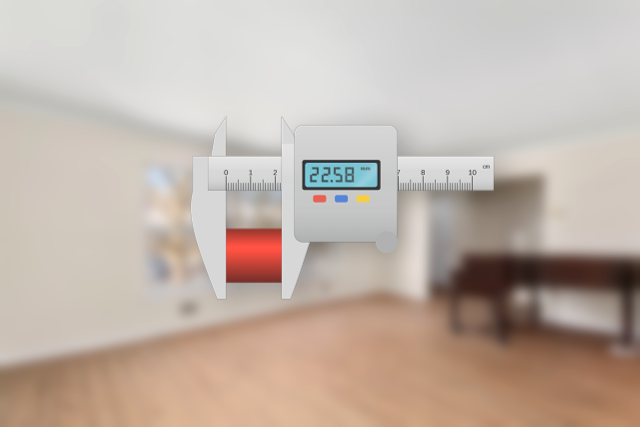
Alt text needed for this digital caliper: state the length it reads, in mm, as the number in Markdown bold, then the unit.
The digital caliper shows **22.58** mm
